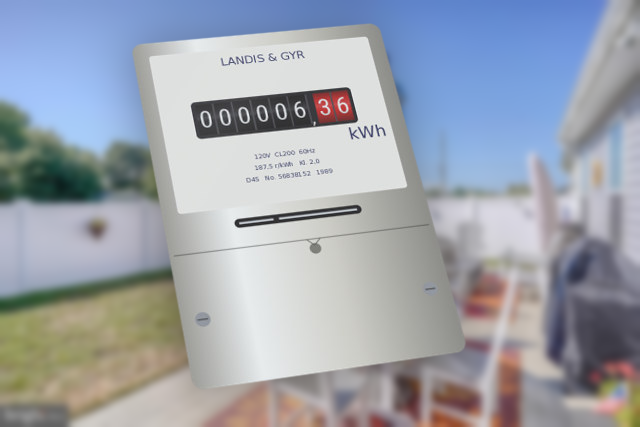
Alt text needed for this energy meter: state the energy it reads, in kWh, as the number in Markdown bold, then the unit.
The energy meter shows **6.36** kWh
